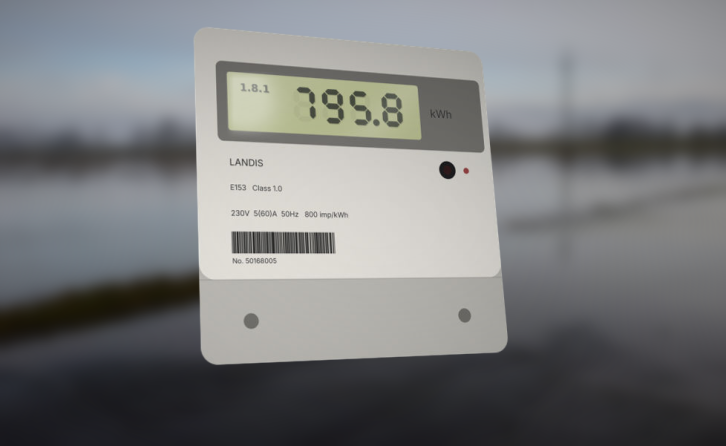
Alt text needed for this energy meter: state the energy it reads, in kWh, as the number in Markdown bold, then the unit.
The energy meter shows **795.8** kWh
